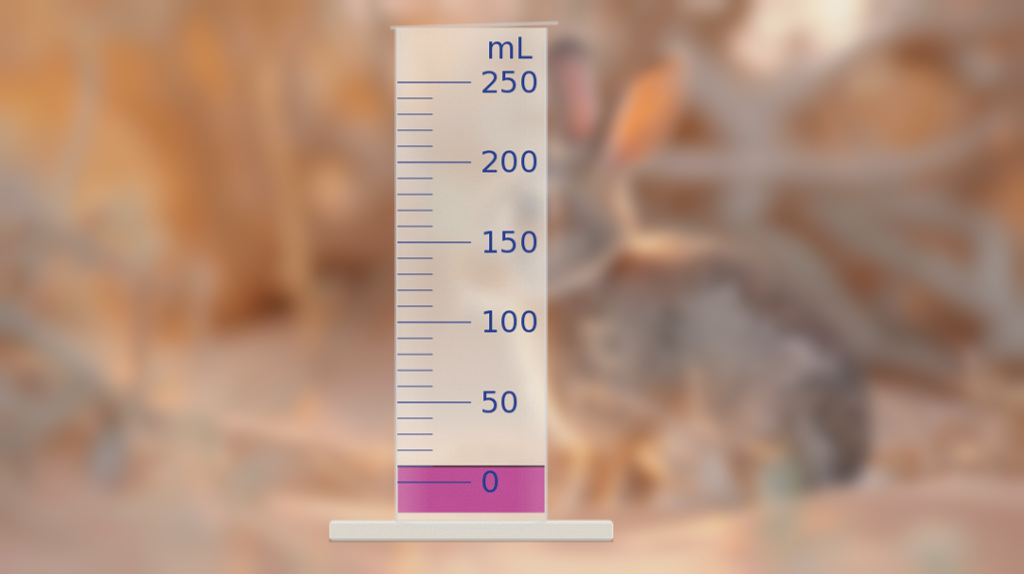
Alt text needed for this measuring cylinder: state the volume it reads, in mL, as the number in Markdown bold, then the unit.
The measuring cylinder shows **10** mL
